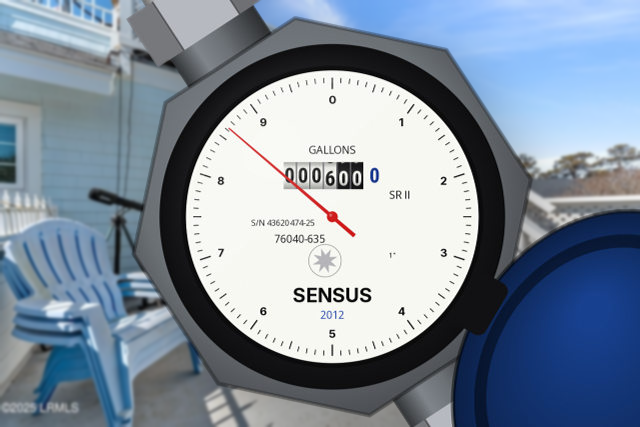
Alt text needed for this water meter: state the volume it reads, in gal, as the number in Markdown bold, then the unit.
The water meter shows **5998.6** gal
